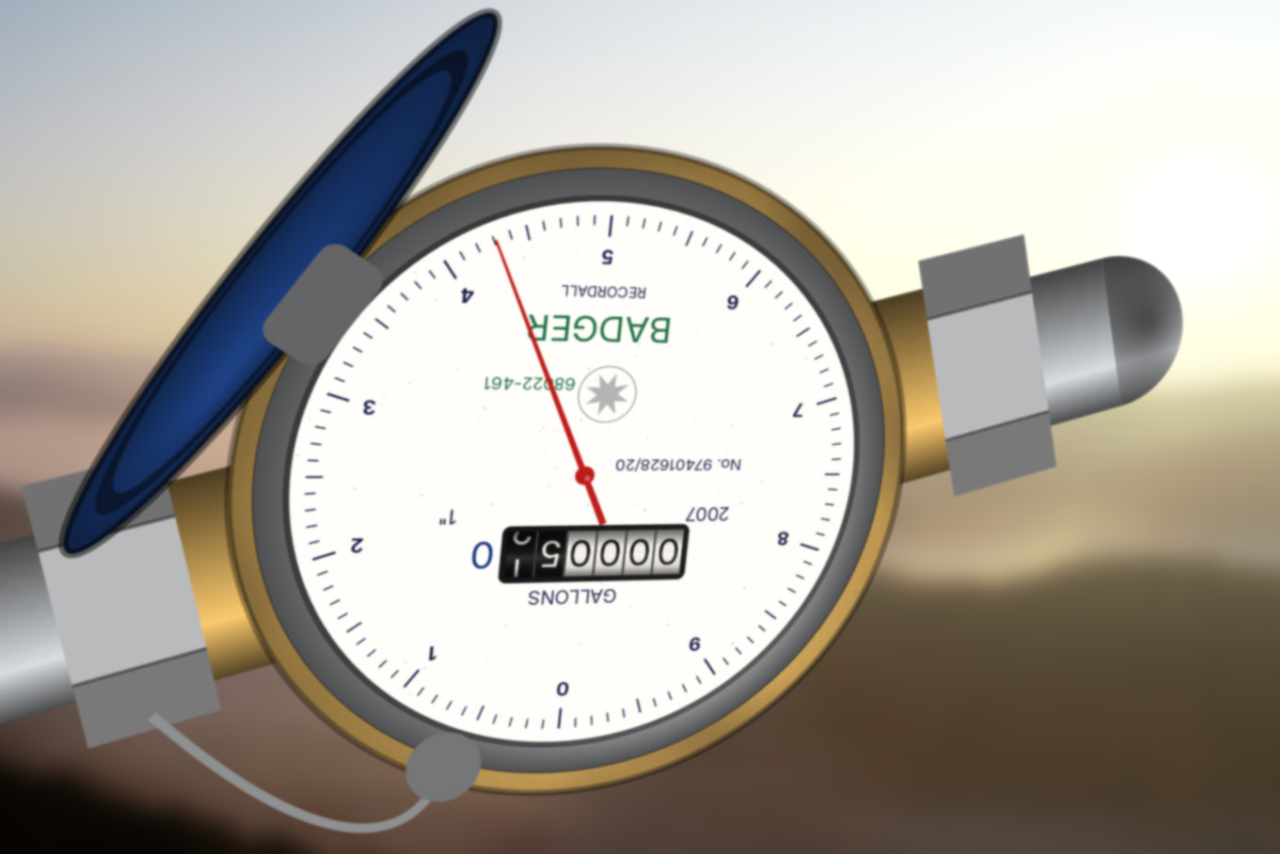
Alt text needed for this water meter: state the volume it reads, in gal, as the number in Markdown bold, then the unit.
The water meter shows **514.3** gal
